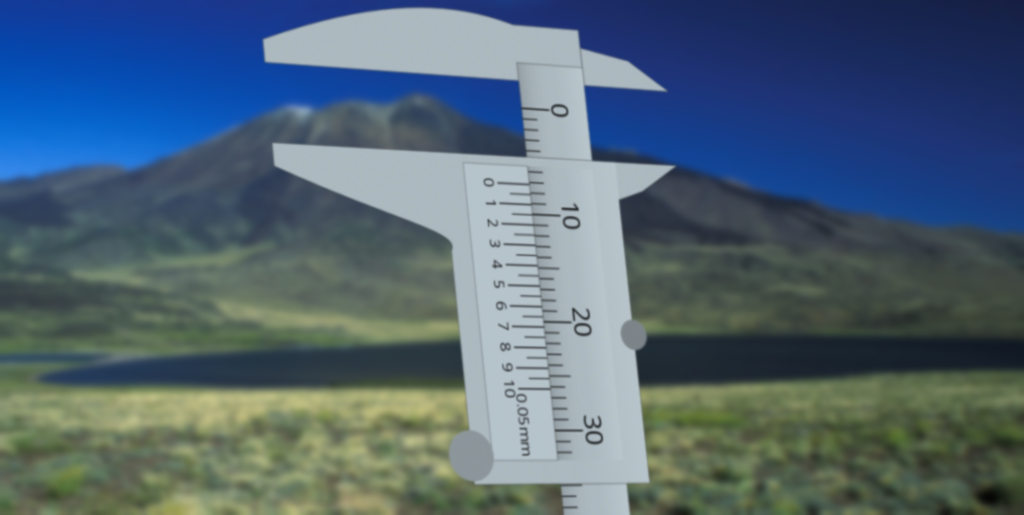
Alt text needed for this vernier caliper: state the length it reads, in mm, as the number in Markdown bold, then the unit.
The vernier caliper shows **7.2** mm
